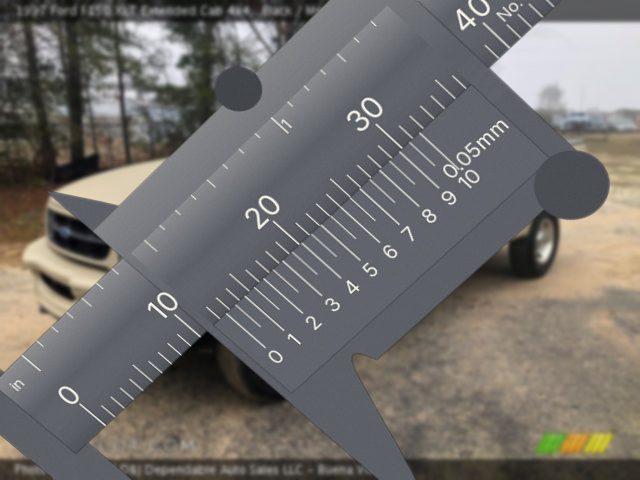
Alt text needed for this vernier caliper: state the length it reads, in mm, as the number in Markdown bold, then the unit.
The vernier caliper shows **12.6** mm
